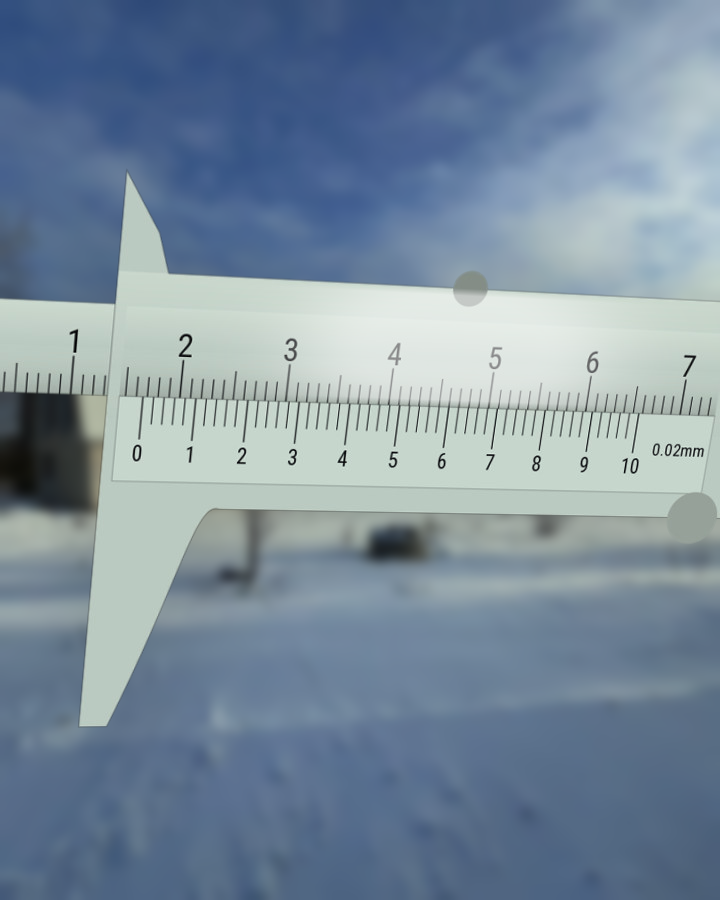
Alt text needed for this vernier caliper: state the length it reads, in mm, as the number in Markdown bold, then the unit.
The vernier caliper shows **16.6** mm
